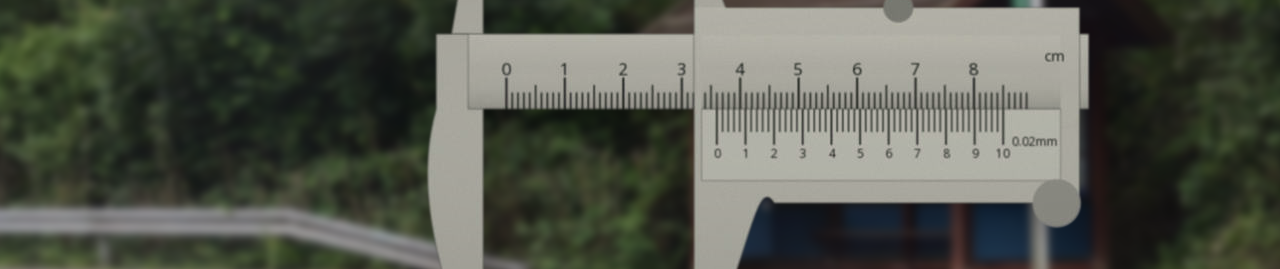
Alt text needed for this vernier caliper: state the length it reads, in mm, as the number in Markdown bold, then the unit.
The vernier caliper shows **36.0** mm
